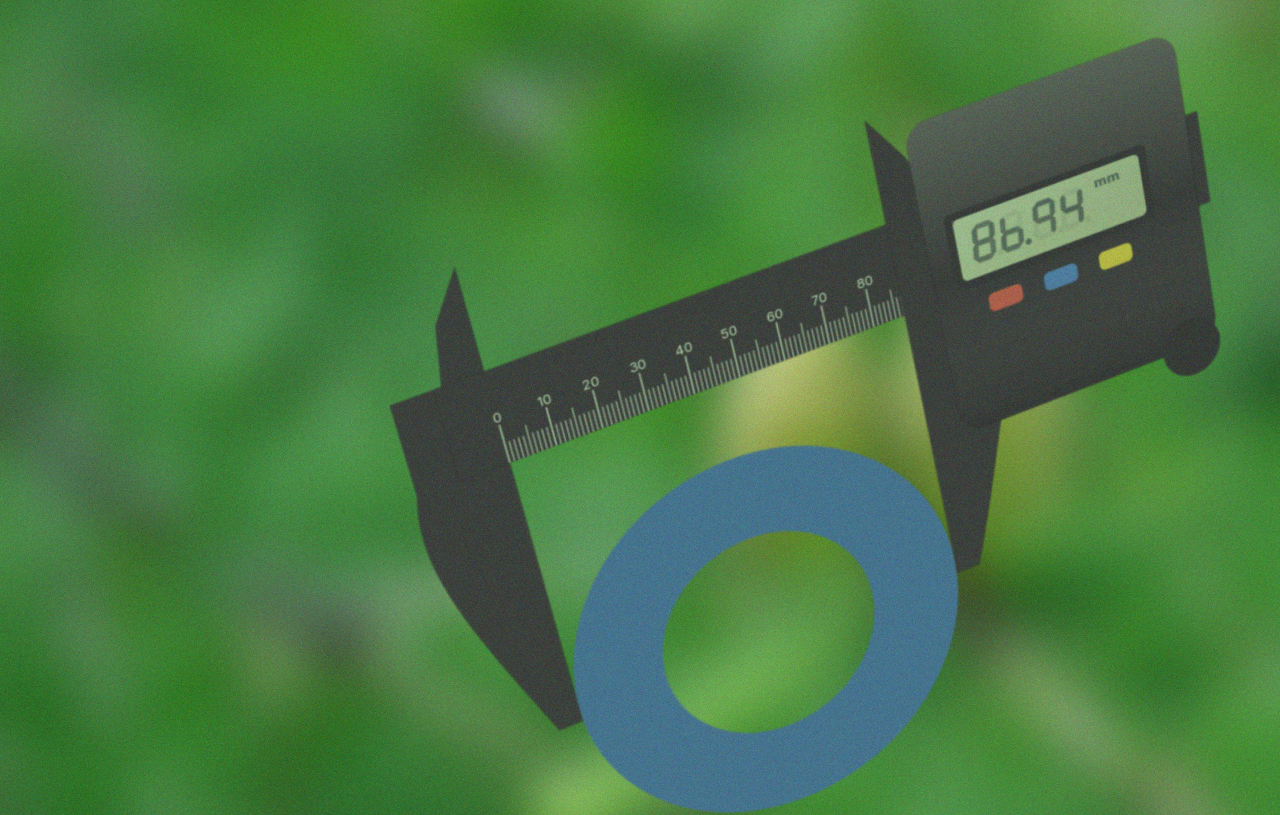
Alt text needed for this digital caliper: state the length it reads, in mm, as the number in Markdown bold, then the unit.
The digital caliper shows **86.94** mm
